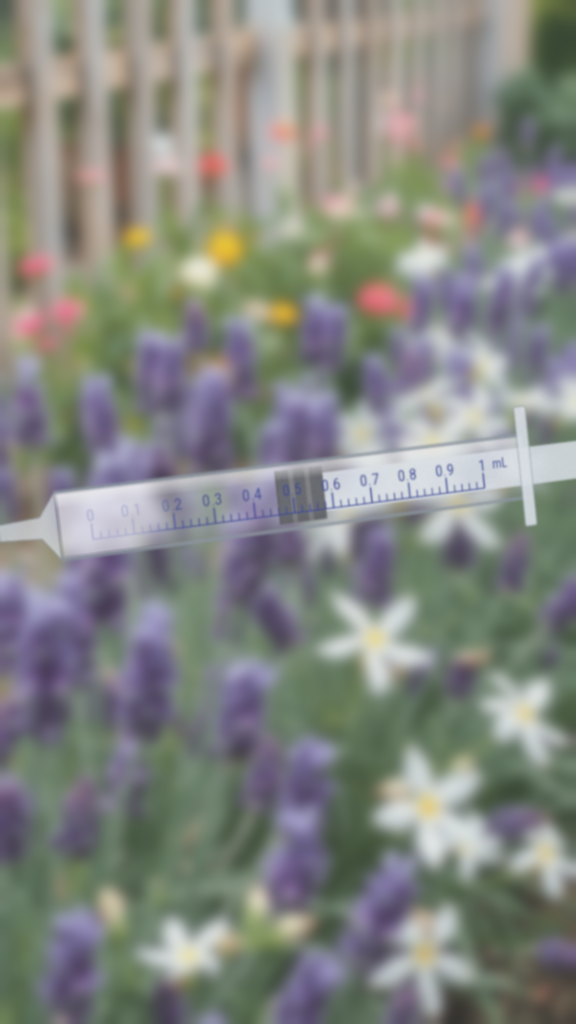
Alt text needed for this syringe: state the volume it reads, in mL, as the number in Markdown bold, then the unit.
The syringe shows **0.46** mL
